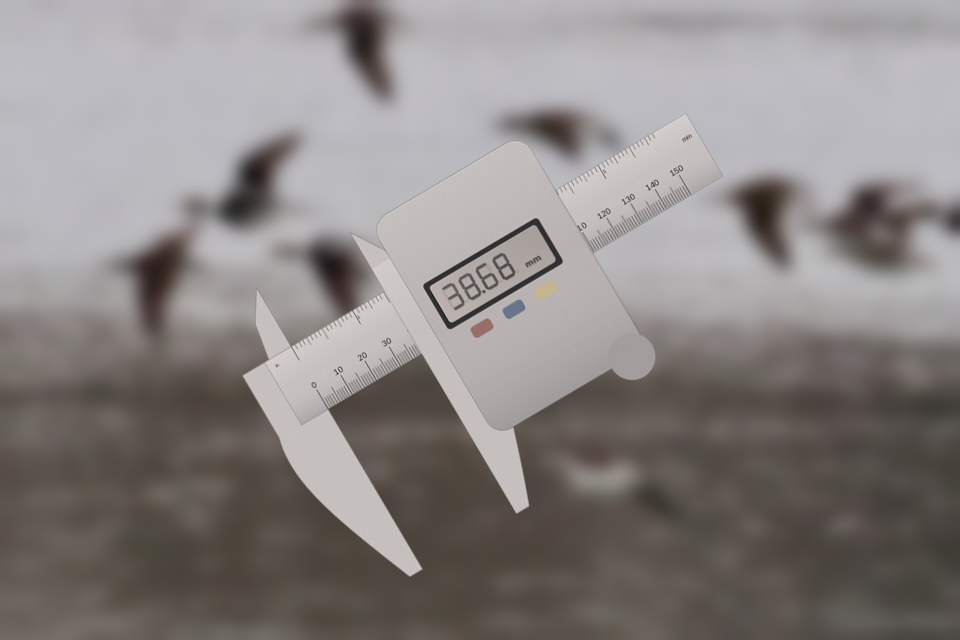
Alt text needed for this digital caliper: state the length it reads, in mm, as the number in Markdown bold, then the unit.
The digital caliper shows **38.68** mm
